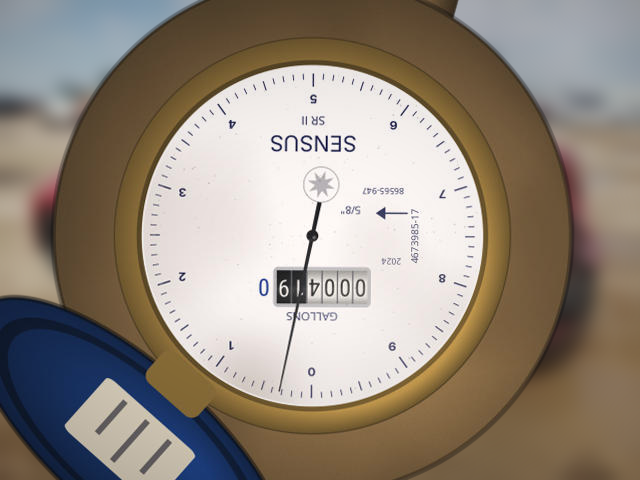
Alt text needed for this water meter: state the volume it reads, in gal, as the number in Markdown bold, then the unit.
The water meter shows **4190.3** gal
